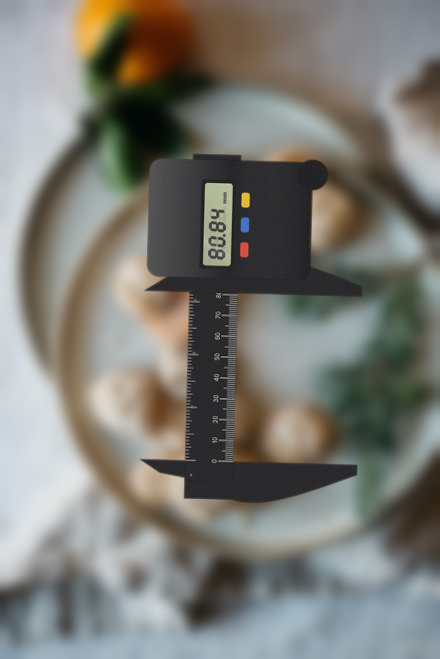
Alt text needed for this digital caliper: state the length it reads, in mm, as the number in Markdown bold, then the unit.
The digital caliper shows **80.84** mm
